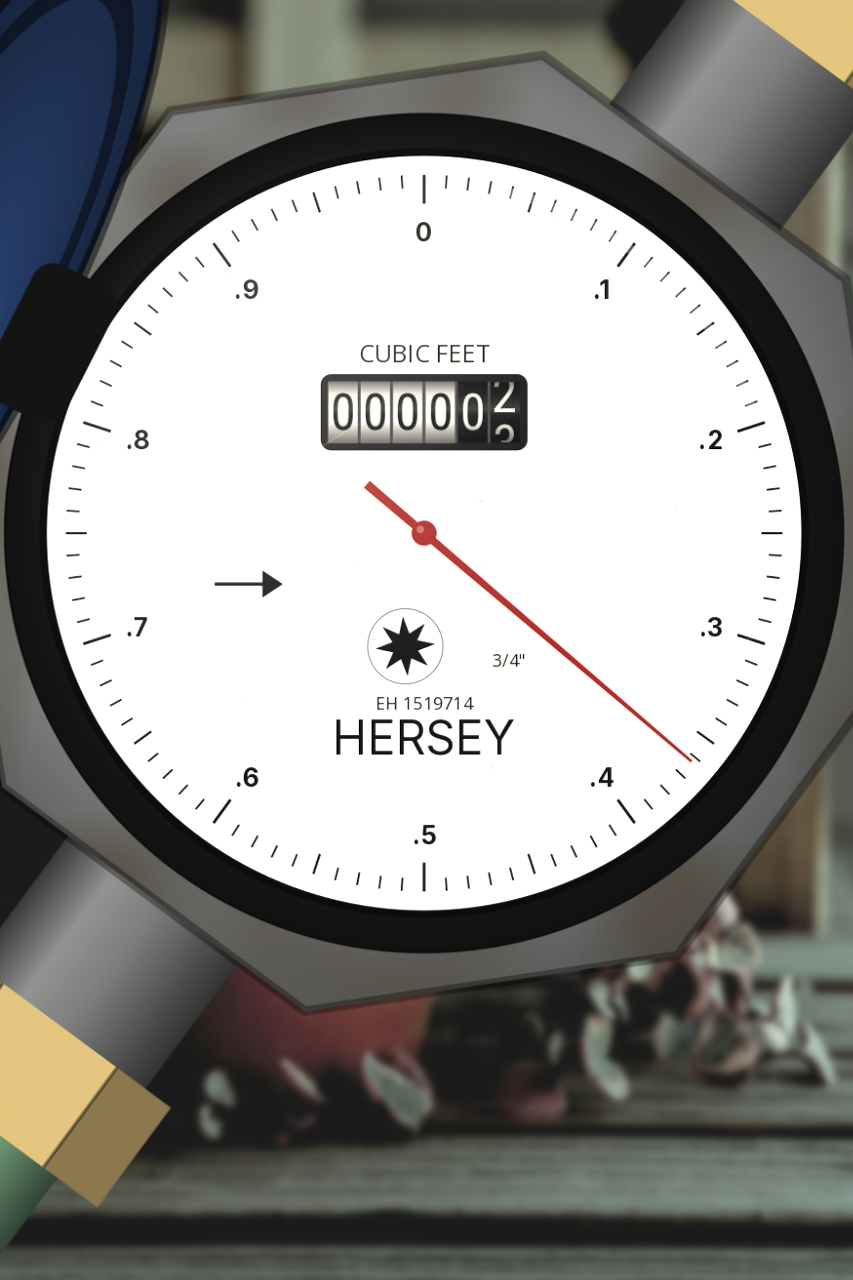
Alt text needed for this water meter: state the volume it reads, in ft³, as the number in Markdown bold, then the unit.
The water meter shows **2.36** ft³
